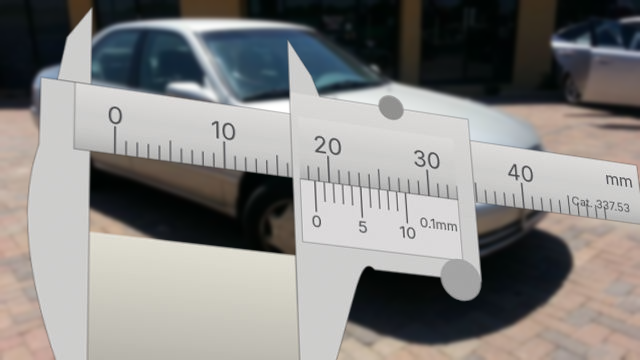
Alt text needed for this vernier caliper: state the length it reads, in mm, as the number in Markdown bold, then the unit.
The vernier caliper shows **18.6** mm
